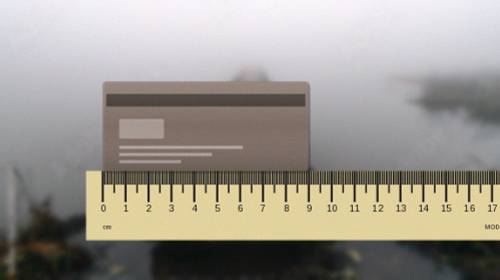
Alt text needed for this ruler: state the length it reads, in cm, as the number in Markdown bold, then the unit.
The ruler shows **9** cm
